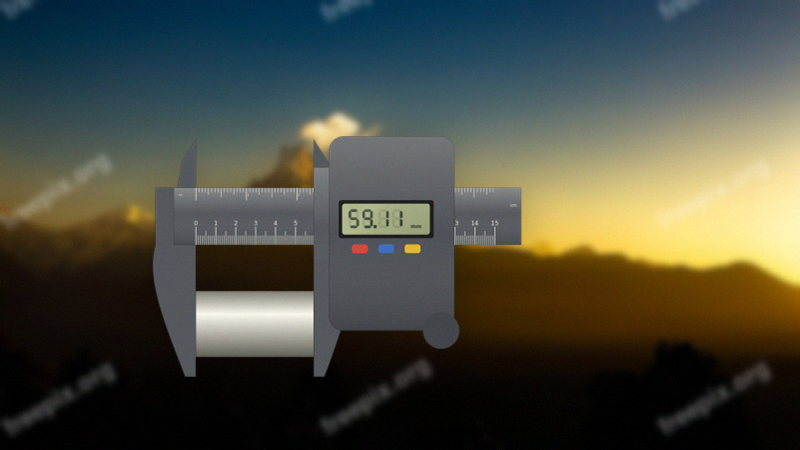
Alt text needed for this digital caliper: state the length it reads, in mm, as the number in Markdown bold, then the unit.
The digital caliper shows **59.11** mm
